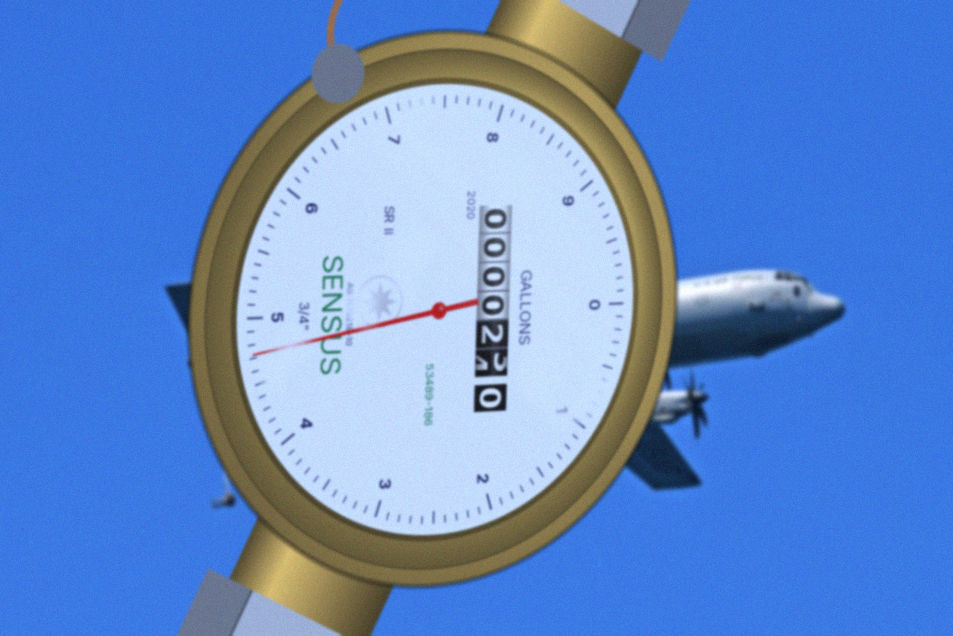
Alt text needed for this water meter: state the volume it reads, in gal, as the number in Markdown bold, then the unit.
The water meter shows **234.7** gal
